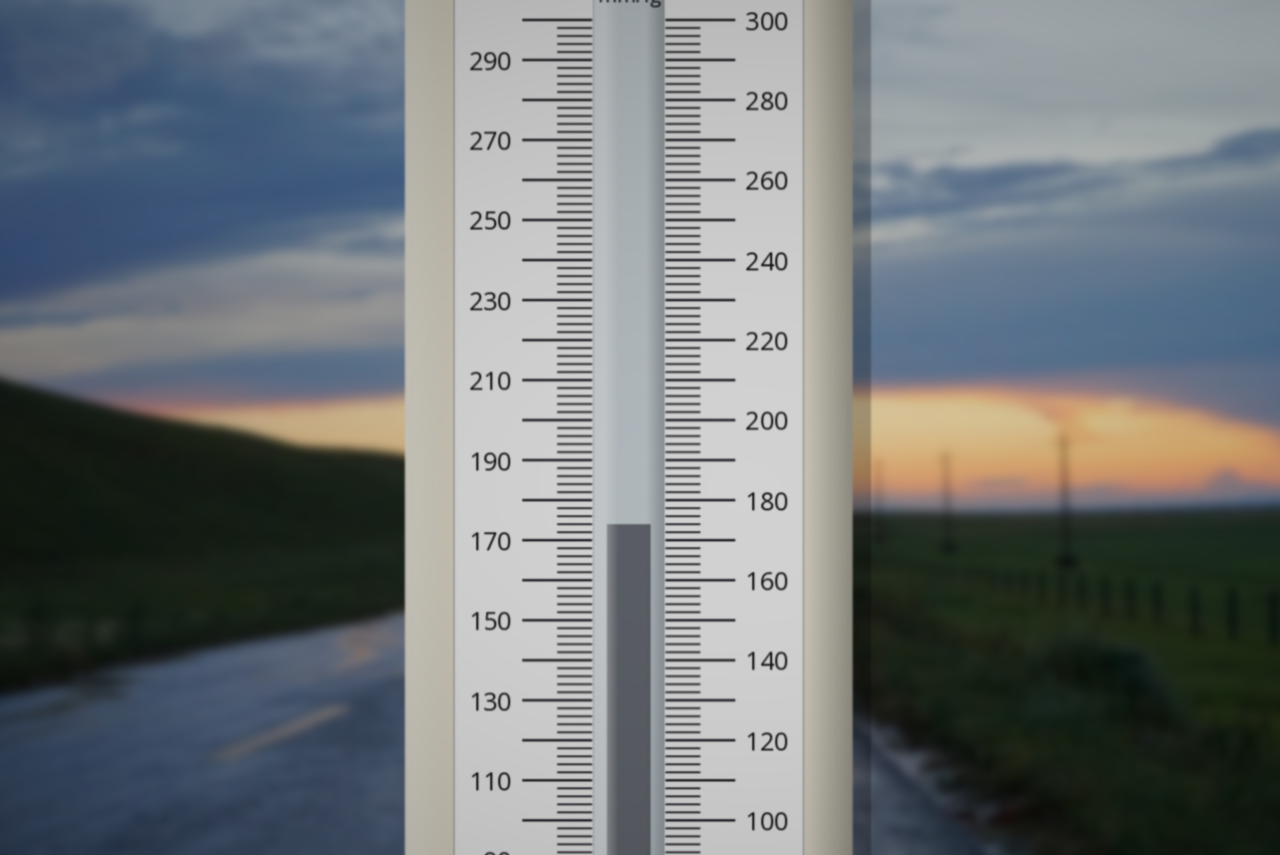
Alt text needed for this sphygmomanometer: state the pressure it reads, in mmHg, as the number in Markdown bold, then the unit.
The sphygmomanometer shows **174** mmHg
